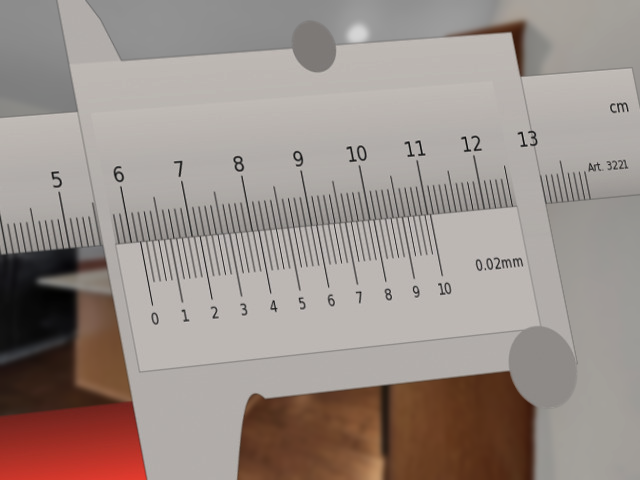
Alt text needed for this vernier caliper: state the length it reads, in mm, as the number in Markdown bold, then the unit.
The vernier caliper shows **61.5** mm
